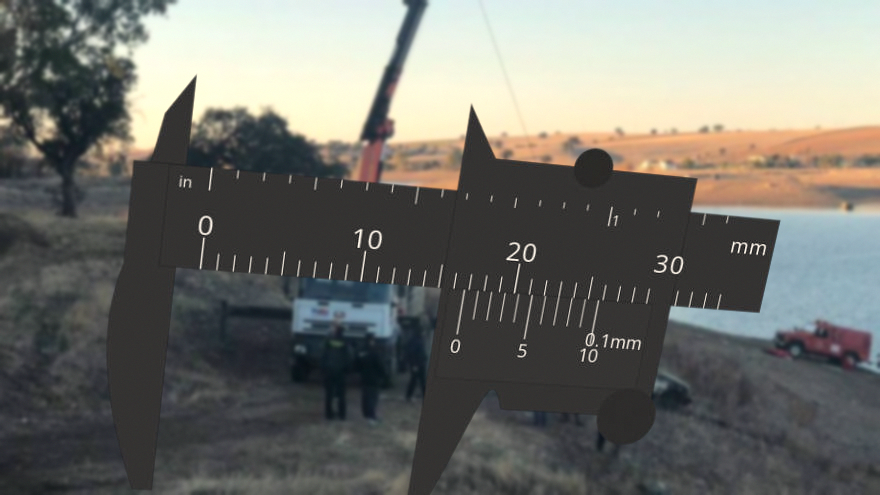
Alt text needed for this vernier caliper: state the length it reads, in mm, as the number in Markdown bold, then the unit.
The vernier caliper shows **16.7** mm
